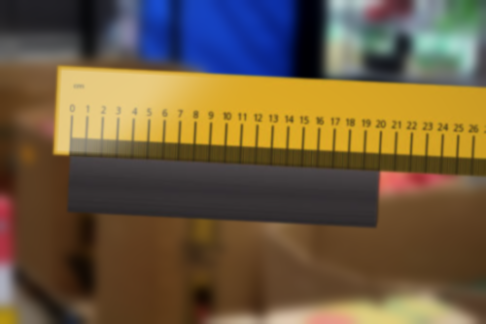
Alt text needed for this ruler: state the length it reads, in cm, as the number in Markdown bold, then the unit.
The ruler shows **20** cm
